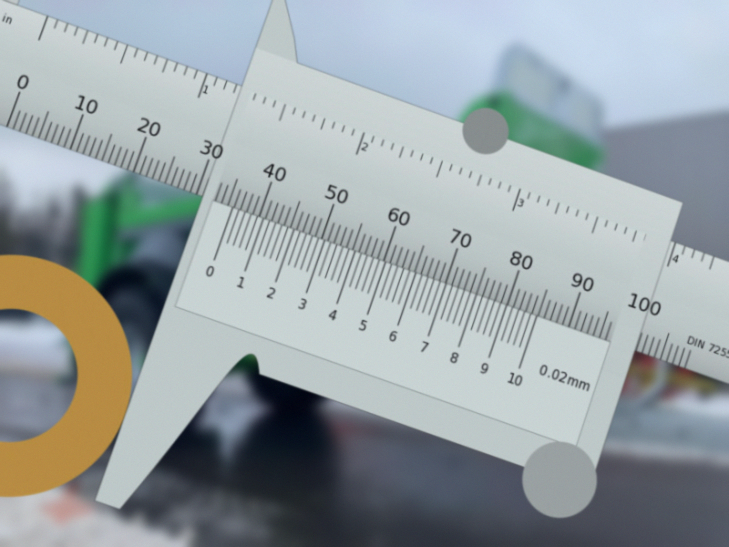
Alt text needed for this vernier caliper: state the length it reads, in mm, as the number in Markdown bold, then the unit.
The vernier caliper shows **35.8** mm
